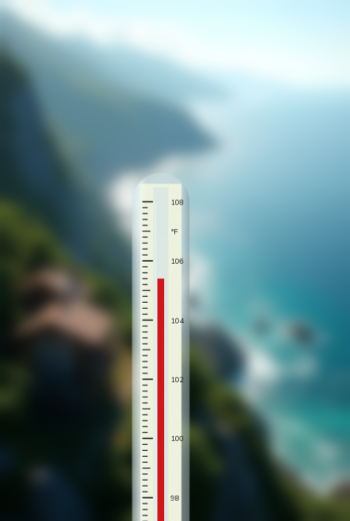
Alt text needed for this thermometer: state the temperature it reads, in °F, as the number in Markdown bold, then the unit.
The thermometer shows **105.4** °F
